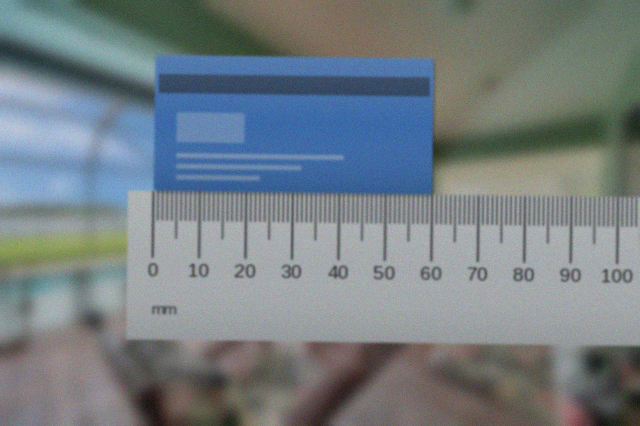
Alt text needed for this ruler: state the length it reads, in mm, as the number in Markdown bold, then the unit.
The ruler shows **60** mm
